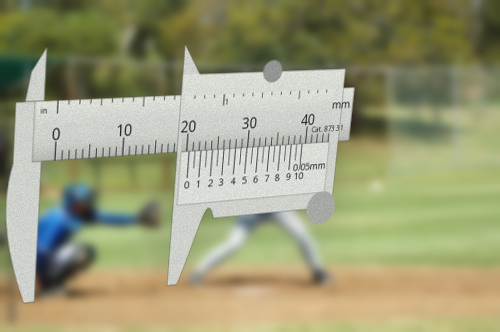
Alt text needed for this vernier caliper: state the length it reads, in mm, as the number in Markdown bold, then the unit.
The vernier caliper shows **20.4** mm
